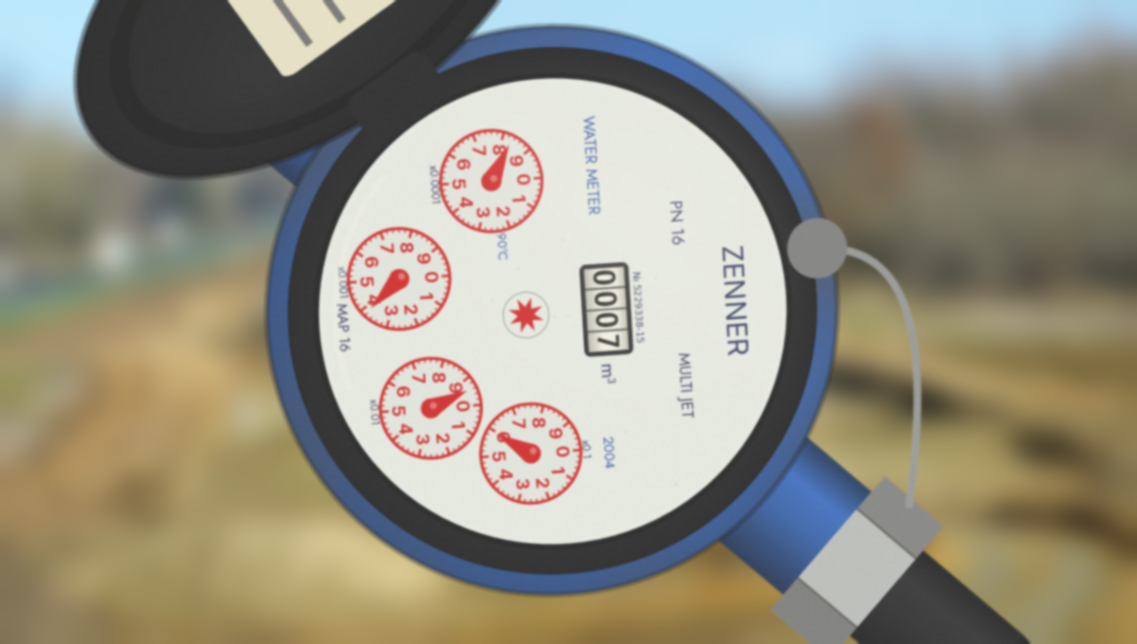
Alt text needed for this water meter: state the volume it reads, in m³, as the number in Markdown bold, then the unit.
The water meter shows **7.5938** m³
